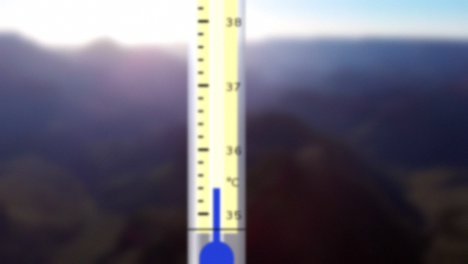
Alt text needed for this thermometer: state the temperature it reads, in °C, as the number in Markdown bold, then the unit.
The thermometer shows **35.4** °C
